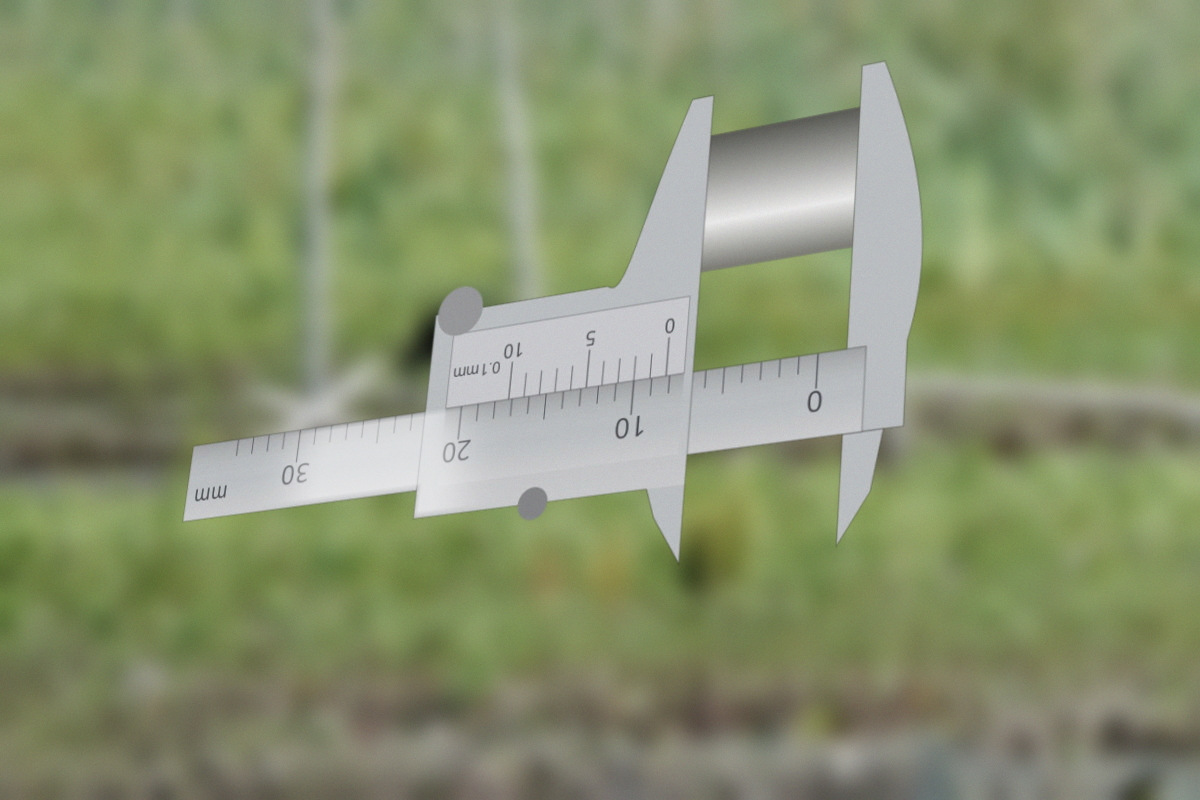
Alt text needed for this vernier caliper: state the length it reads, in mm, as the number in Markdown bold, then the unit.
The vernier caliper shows **8.2** mm
